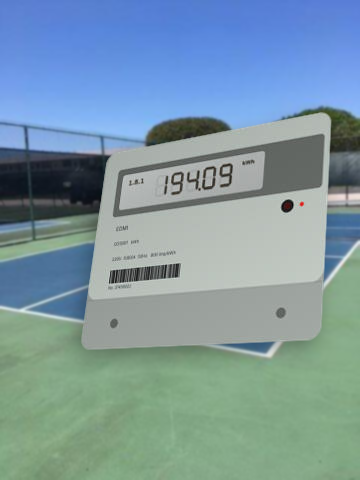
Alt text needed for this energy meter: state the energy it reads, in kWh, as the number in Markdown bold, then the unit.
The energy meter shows **194.09** kWh
